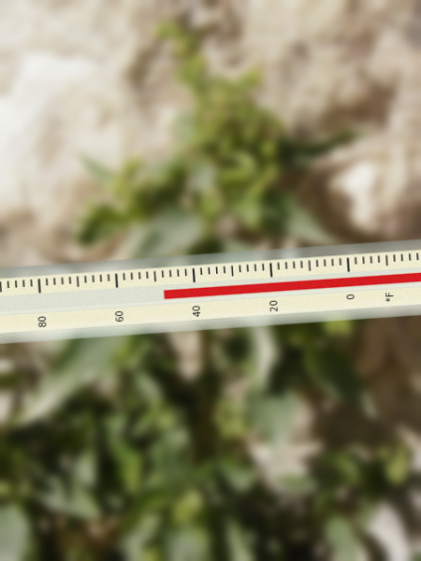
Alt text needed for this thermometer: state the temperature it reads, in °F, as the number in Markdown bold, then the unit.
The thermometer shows **48** °F
